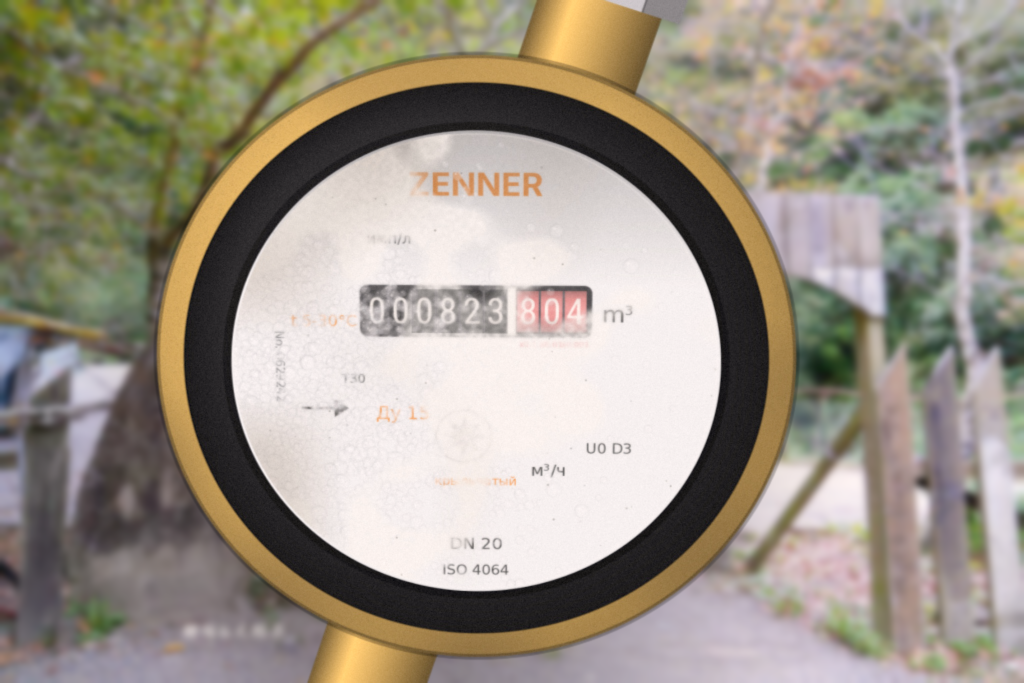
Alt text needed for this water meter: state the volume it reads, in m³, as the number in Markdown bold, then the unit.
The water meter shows **823.804** m³
